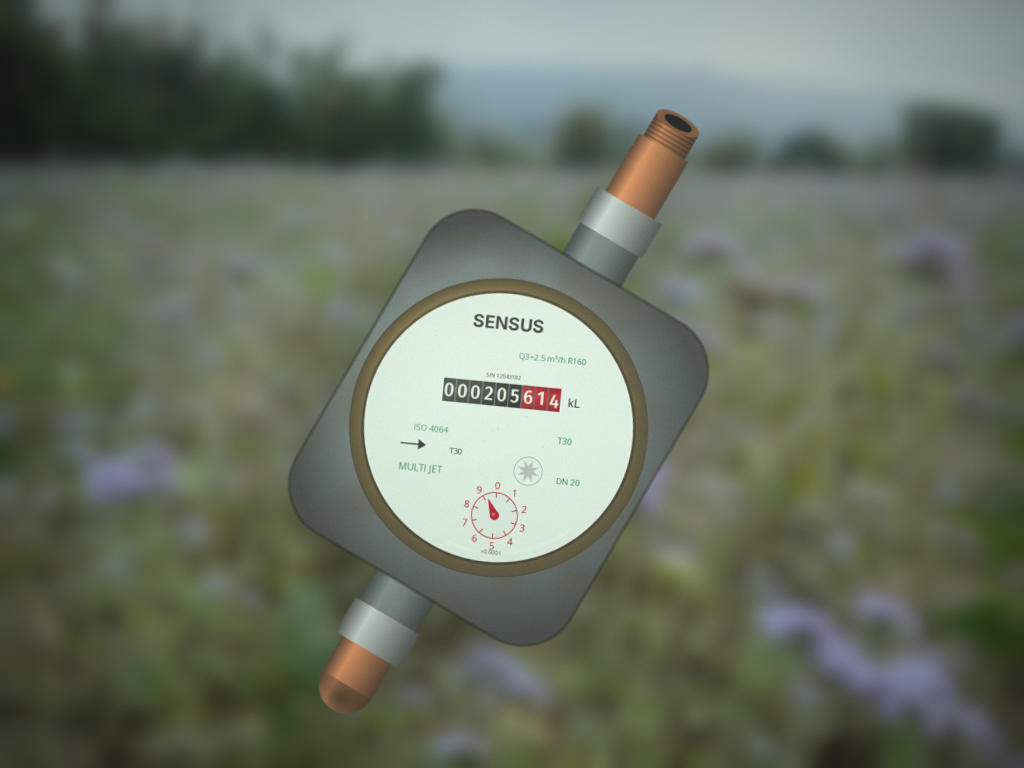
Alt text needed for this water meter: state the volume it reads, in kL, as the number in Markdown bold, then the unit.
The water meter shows **205.6139** kL
